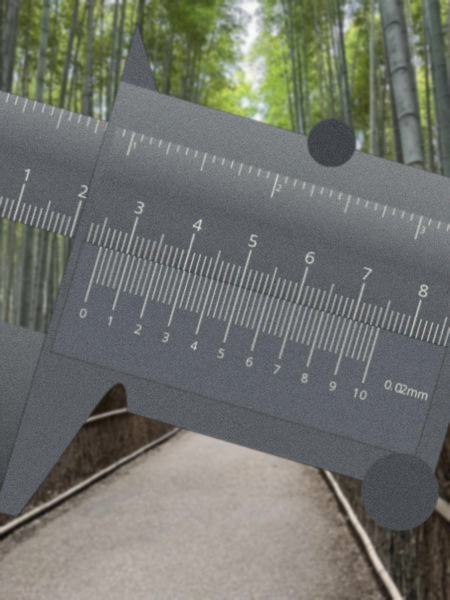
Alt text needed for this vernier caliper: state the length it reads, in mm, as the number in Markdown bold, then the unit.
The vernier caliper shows **25.5** mm
